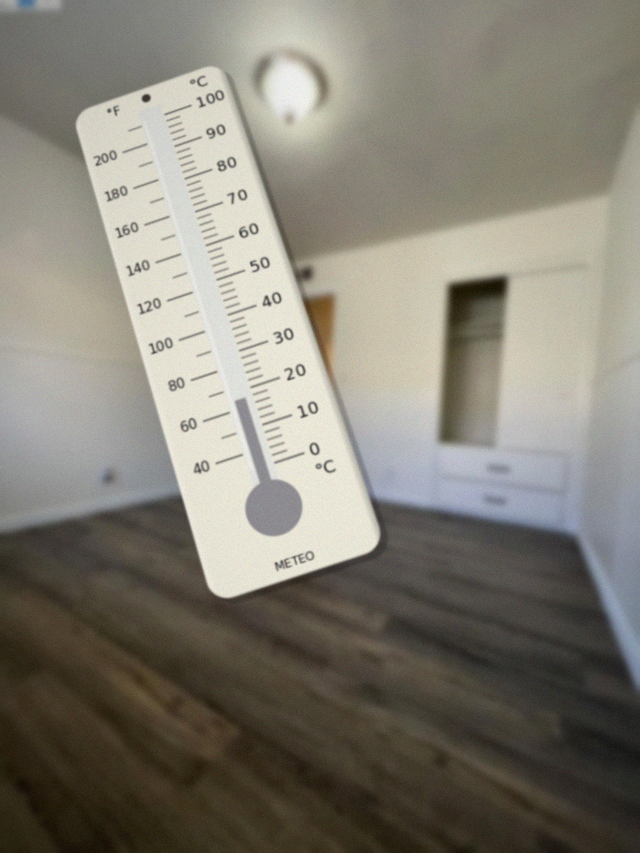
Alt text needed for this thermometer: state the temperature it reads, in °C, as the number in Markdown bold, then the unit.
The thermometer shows **18** °C
